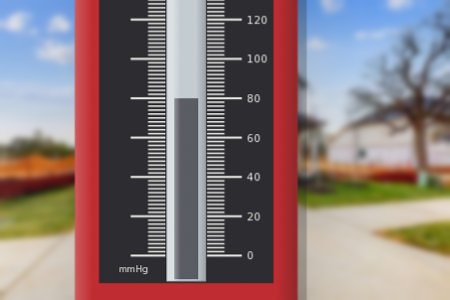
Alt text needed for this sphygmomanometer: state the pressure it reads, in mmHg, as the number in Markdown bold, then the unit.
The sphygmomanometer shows **80** mmHg
